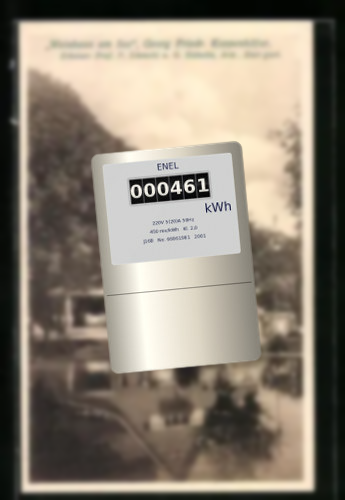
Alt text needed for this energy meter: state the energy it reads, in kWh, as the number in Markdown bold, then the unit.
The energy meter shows **461** kWh
